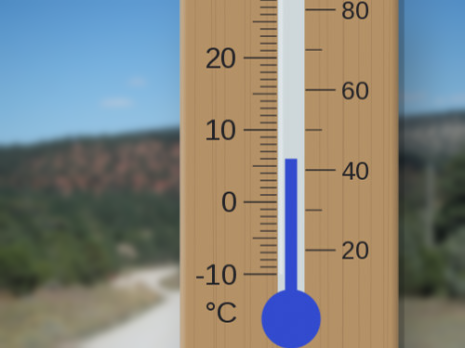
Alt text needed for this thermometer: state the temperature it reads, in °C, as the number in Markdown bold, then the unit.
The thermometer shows **6** °C
